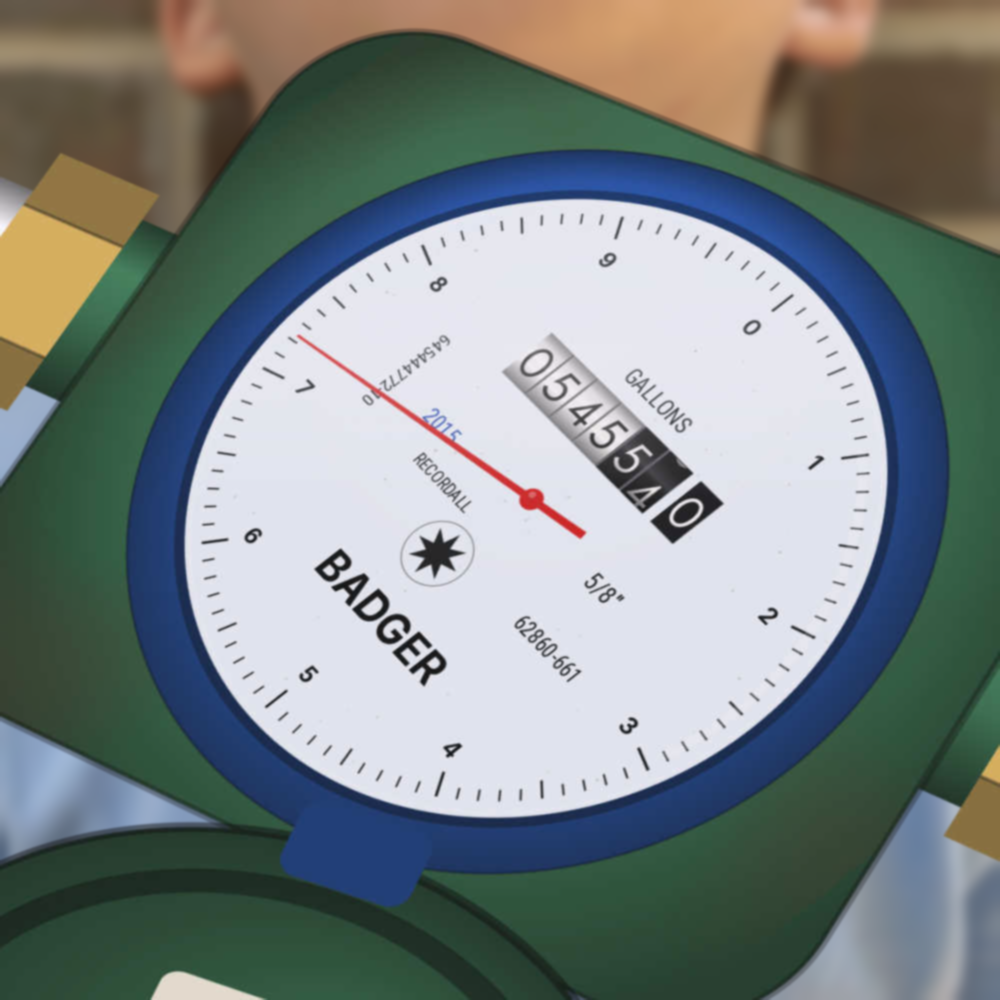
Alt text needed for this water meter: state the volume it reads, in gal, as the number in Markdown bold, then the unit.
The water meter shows **545537.2** gal
